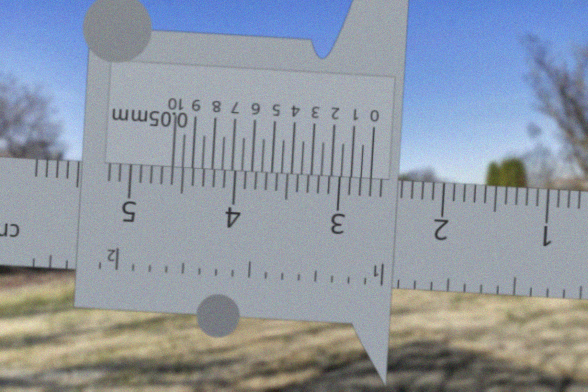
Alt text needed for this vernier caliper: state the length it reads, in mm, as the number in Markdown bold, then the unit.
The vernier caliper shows **27.0** mm
